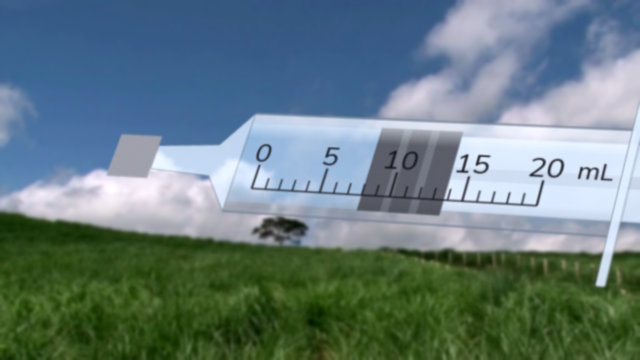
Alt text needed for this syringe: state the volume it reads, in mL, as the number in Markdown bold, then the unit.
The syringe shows **8** mL
